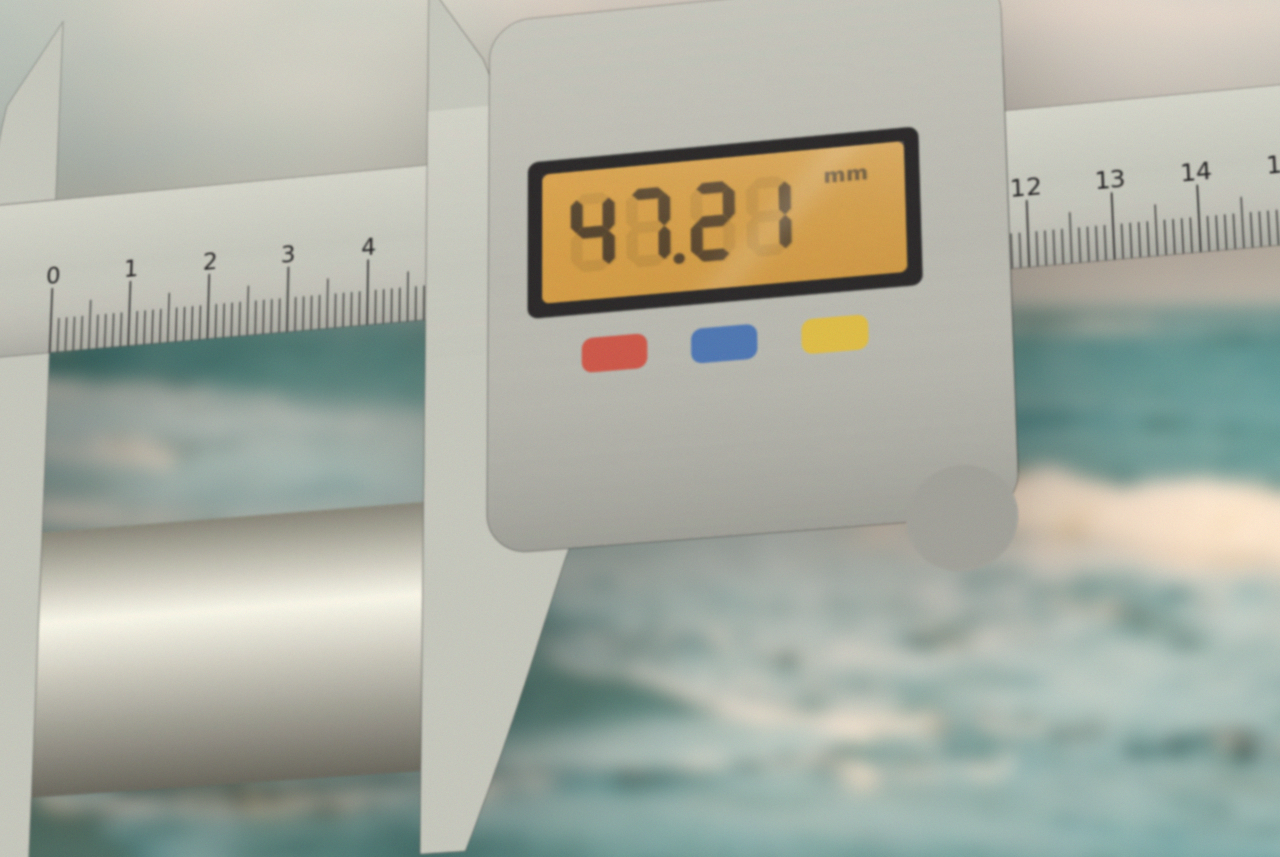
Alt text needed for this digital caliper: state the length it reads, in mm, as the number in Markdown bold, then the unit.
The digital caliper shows **47.21** mm
